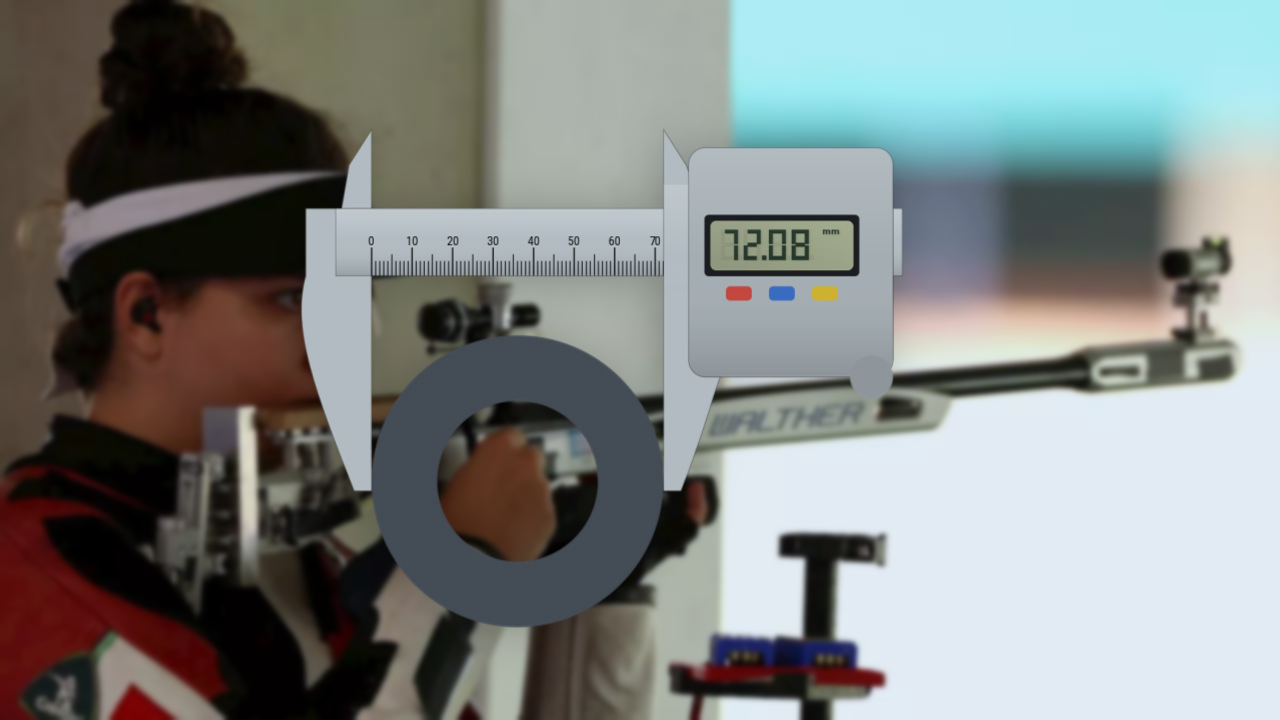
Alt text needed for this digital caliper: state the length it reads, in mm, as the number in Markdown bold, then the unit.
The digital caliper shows **72.08** mm
